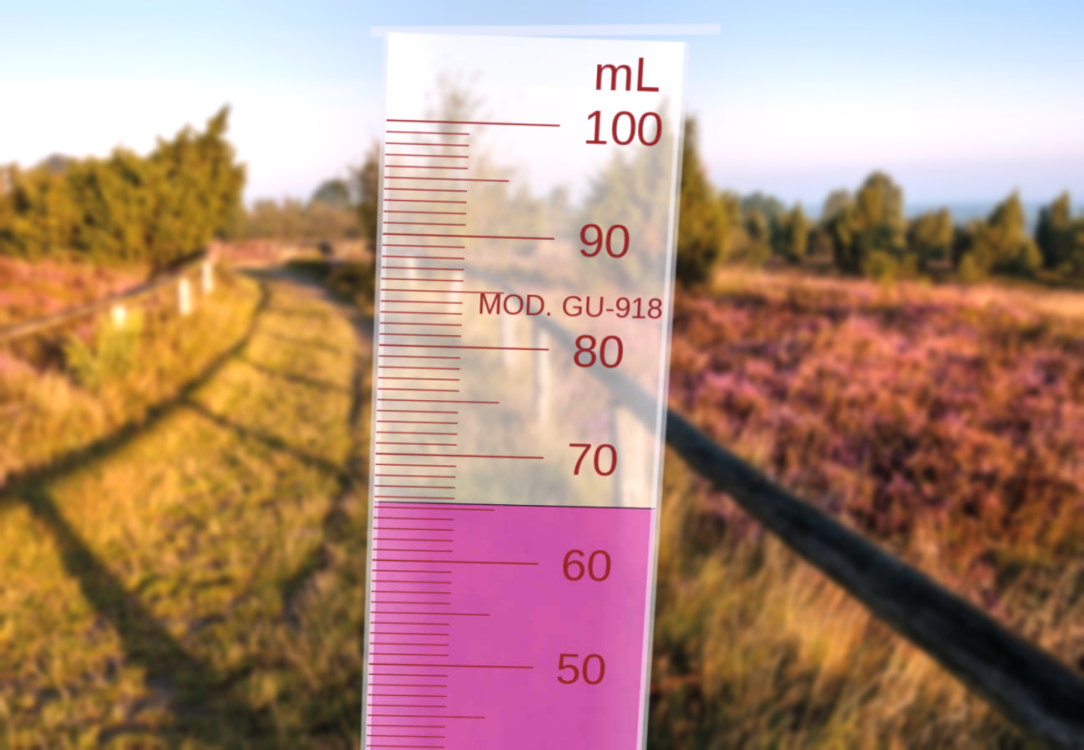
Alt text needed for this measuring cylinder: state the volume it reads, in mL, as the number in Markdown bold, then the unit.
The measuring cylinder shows **65.5** mL
